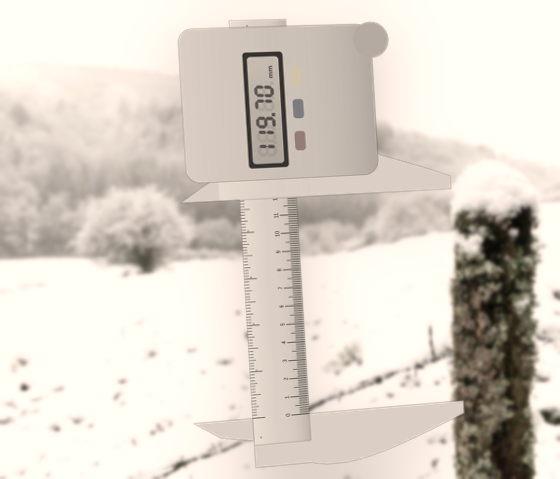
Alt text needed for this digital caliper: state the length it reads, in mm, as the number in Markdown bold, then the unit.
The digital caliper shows **119.70** mm
